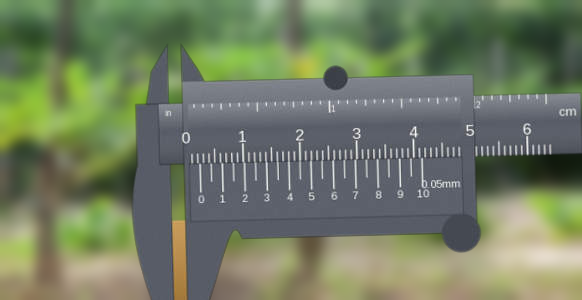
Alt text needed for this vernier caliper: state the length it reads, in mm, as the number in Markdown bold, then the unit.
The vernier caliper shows **2.4** mm
